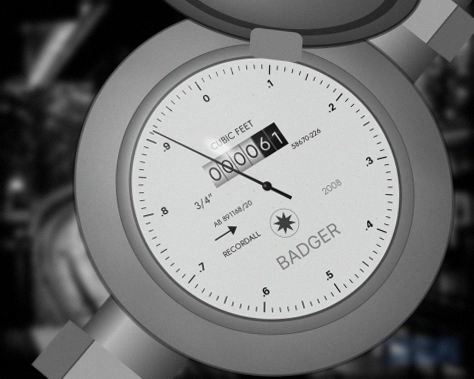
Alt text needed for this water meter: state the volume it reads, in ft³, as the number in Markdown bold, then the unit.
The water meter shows **60.91** ft³
